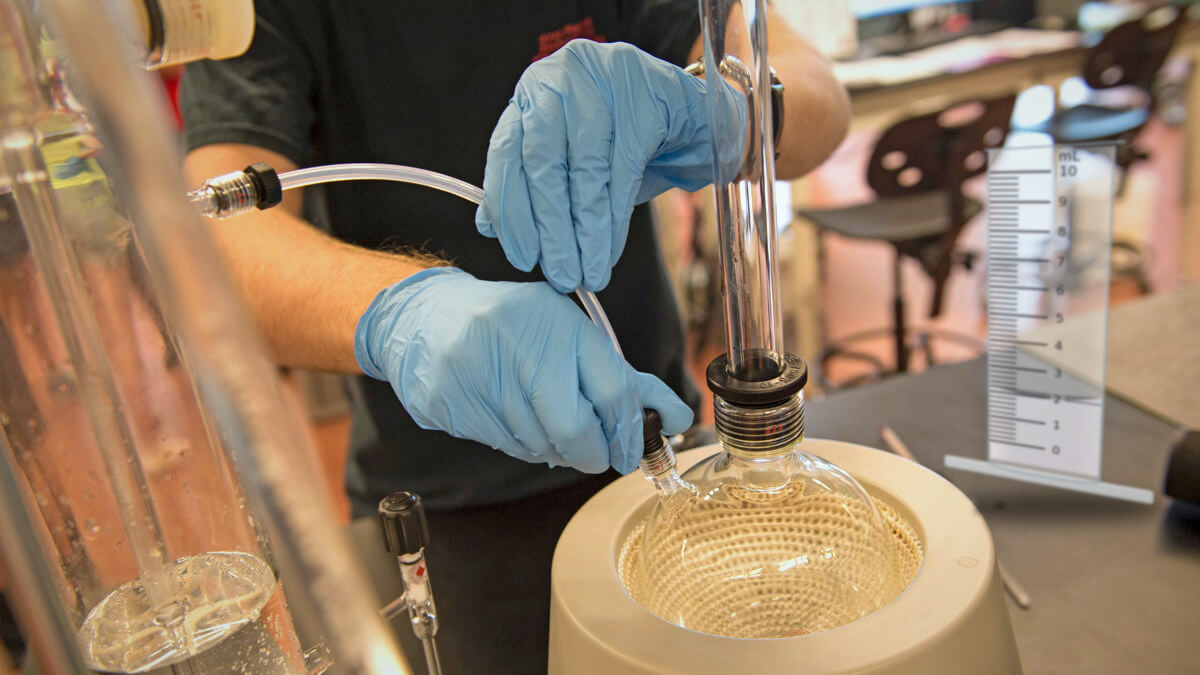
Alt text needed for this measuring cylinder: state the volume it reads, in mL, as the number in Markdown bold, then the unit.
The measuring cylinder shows **2** mL
